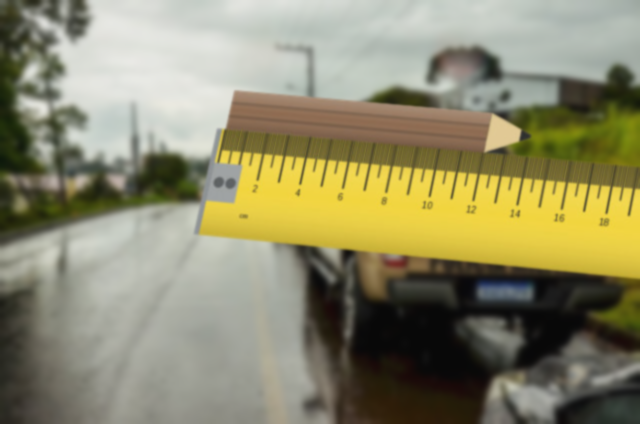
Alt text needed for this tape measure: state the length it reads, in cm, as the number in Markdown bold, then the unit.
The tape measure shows **14** cm
